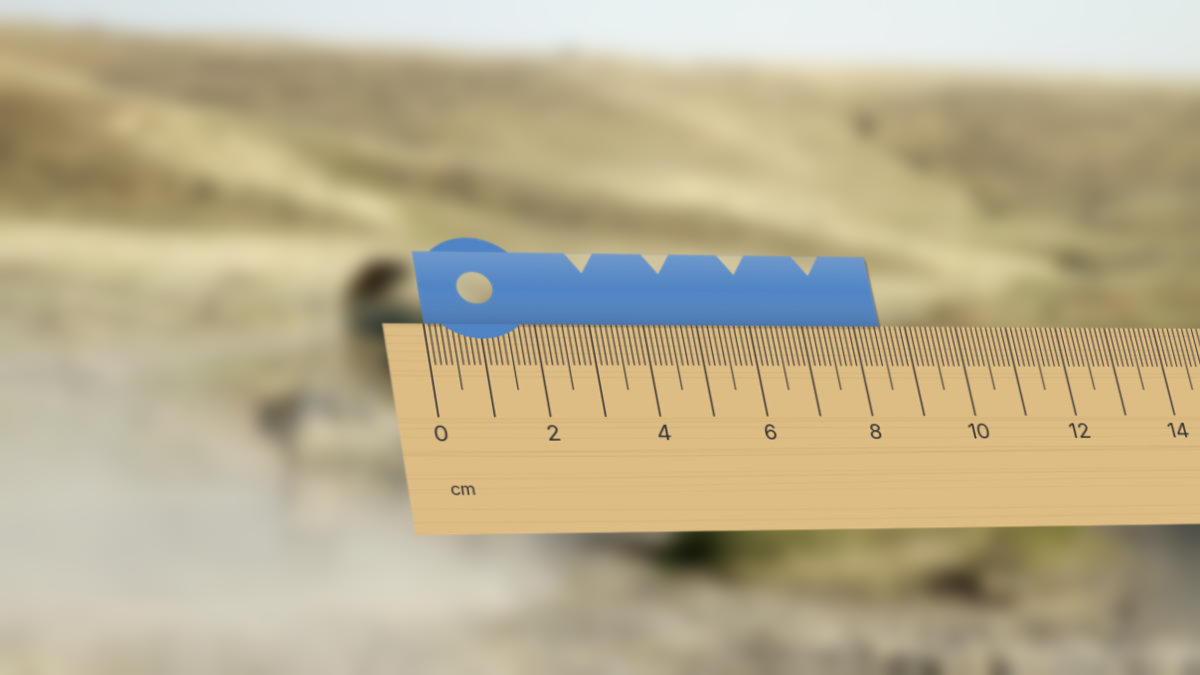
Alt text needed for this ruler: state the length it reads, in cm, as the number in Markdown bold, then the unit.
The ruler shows **8.5** cm
